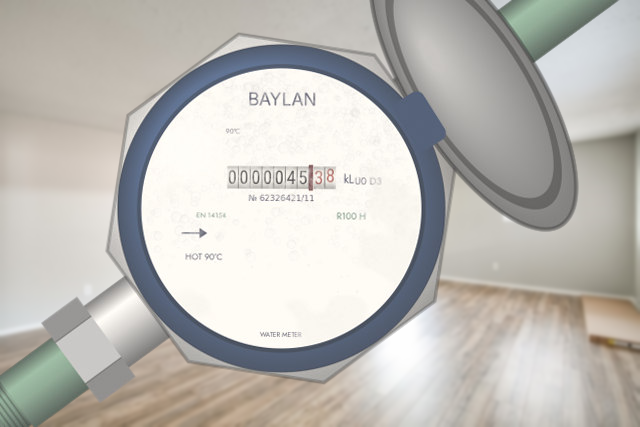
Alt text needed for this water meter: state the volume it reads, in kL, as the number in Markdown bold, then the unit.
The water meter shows **45.38** kL
